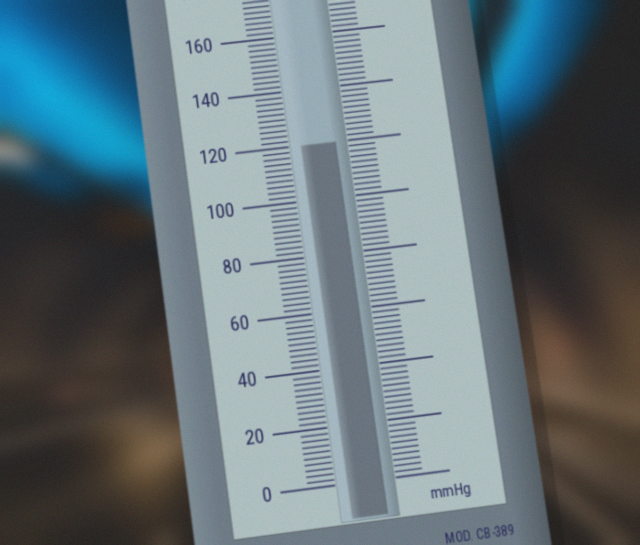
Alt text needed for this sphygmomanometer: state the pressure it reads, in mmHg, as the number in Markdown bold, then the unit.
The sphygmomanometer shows **120** mmHg
